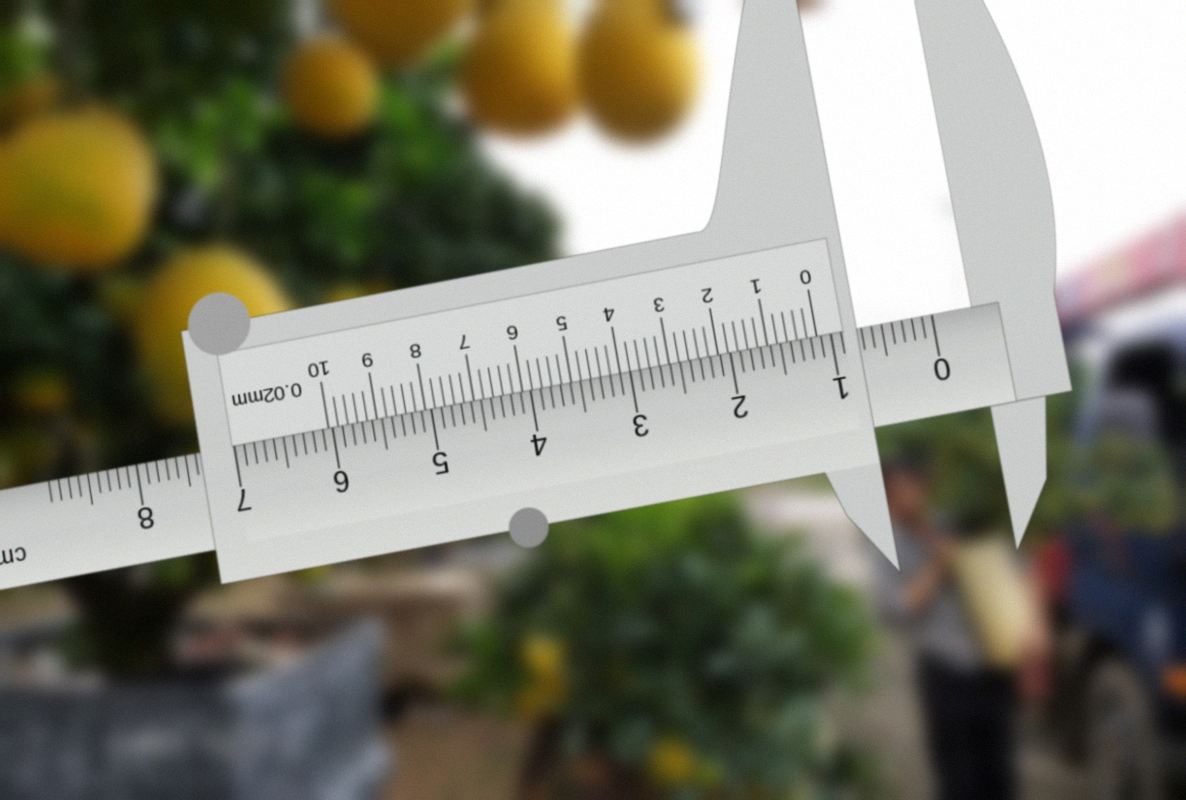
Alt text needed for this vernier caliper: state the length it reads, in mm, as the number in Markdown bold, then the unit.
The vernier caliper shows **11.4** mm
